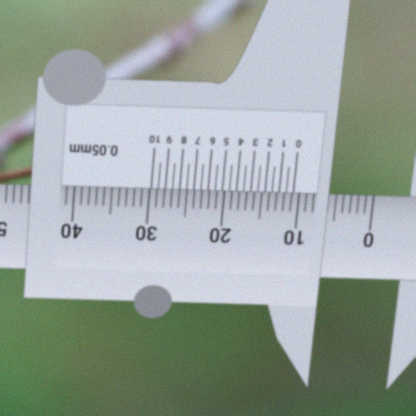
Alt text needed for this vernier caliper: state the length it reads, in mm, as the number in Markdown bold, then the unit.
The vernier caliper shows **10.8** mm
